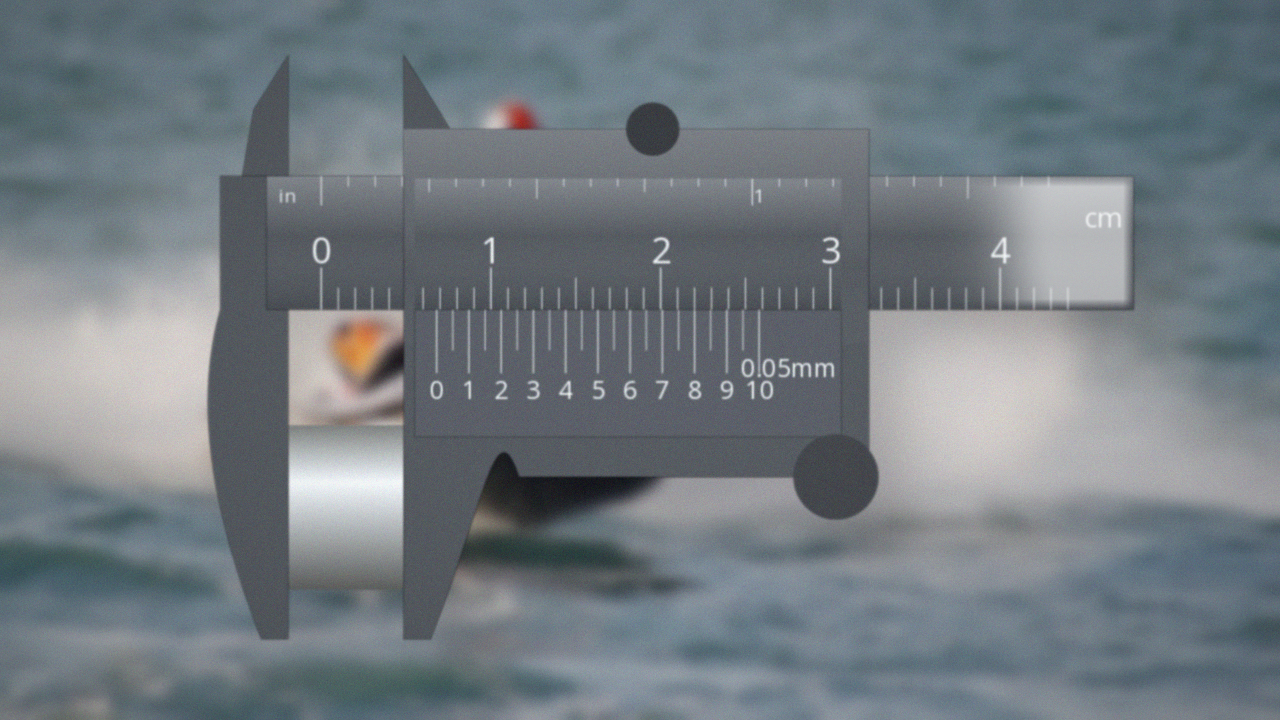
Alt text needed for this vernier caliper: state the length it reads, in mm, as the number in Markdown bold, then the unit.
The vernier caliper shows **6.8** mm
